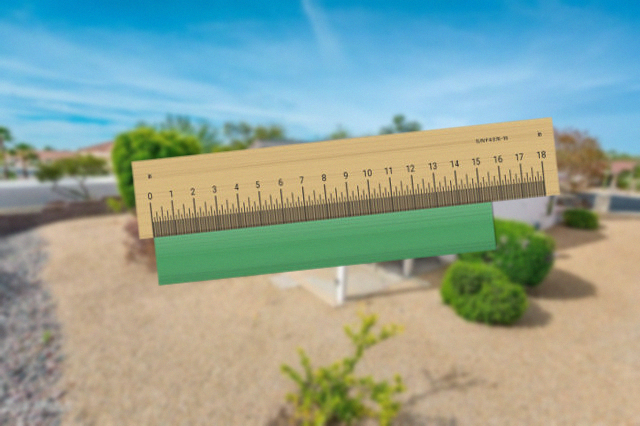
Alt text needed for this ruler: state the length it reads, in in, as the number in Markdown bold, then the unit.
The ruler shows **15.5** in
